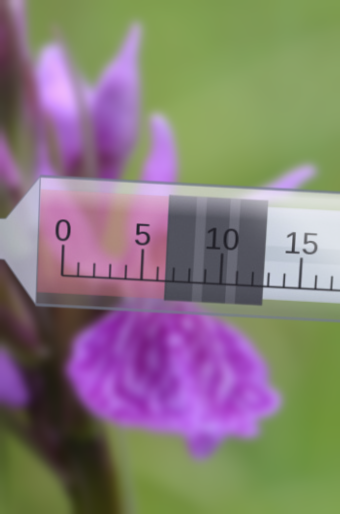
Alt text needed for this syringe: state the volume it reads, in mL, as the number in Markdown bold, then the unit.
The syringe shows **6.5** mL
